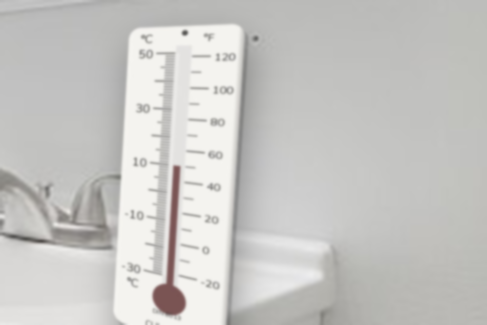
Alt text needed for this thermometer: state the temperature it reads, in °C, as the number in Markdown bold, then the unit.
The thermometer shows **10** °C
